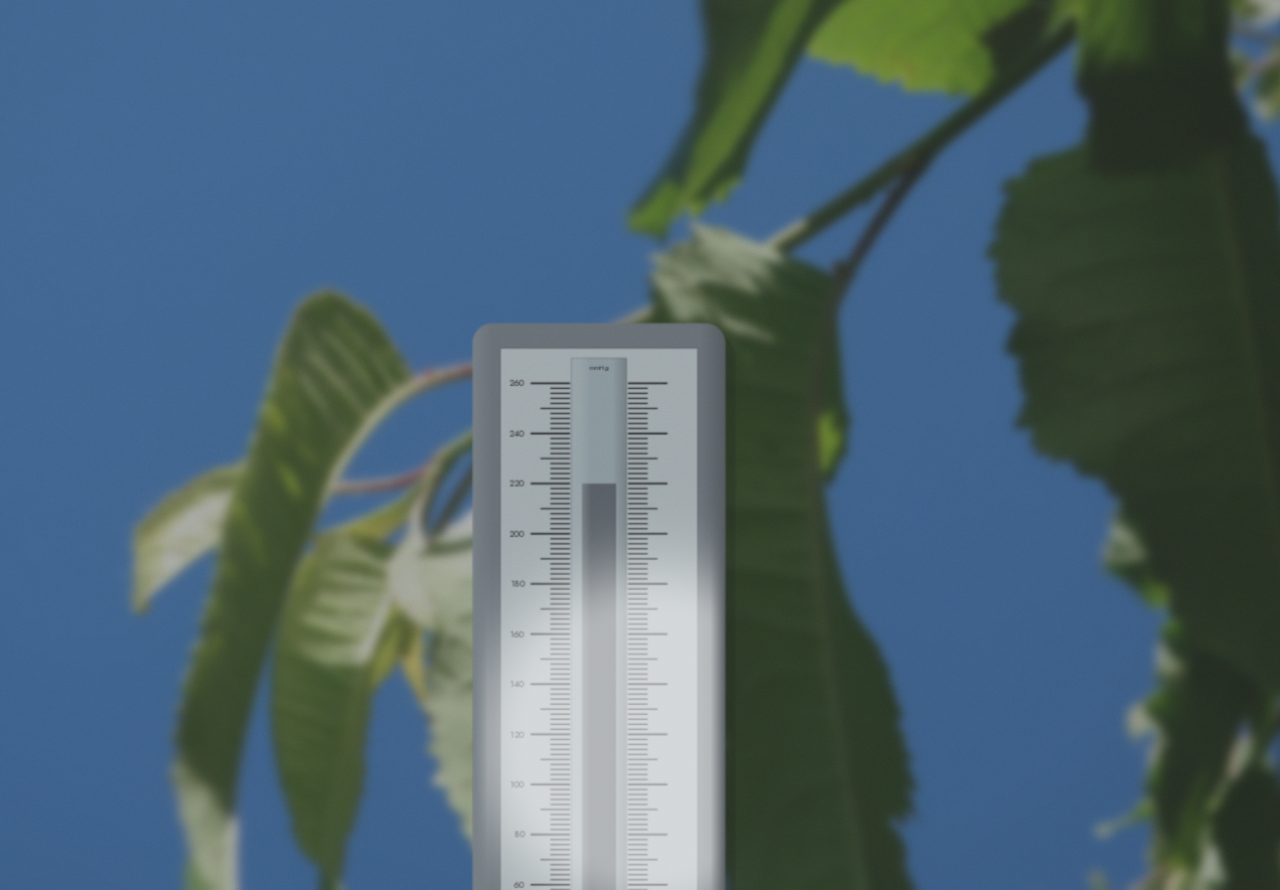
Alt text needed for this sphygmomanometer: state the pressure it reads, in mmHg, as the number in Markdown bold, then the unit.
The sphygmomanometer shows **220** mmHg
